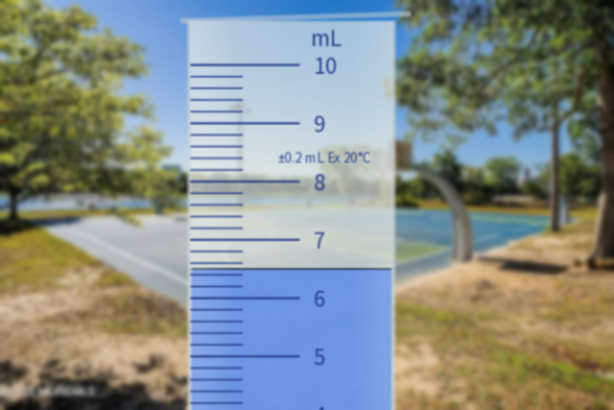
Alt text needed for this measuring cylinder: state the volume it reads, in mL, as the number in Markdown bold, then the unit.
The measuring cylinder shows **6.5** mL
